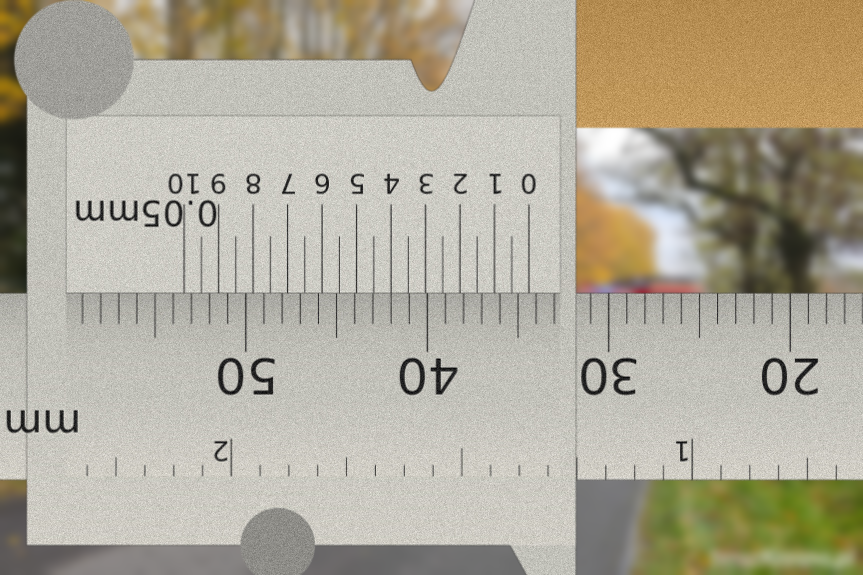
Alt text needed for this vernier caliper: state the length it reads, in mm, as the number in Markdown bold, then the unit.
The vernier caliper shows **34.4** mm
